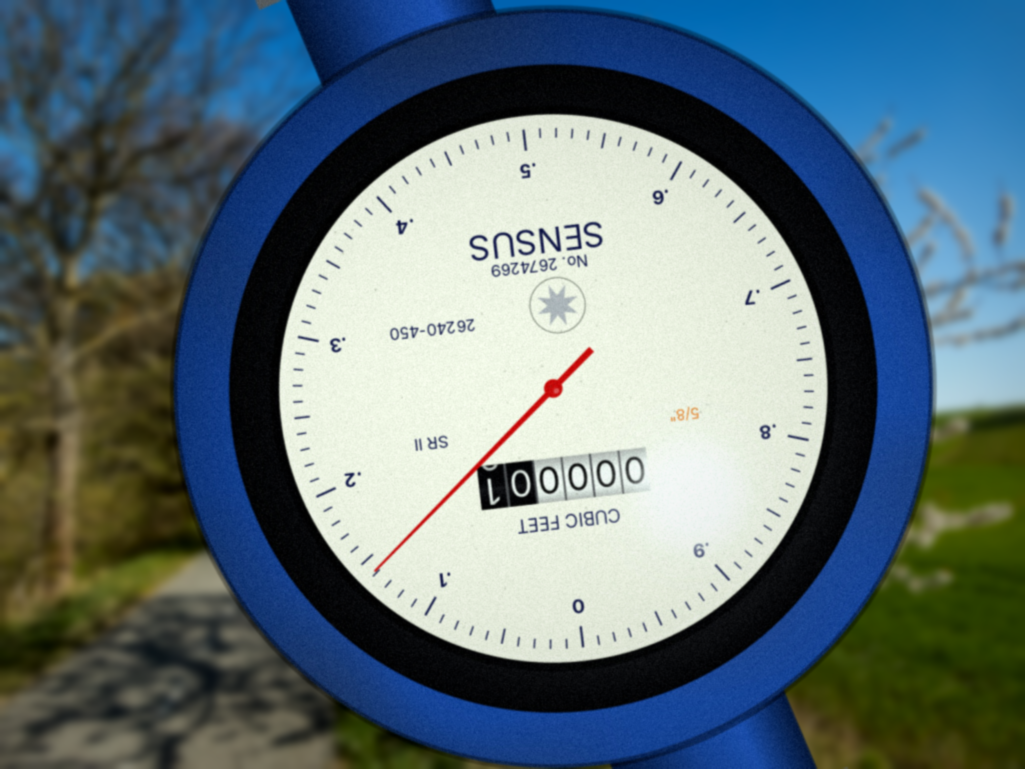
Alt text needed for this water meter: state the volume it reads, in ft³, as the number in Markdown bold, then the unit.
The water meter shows **1.14** ft³
